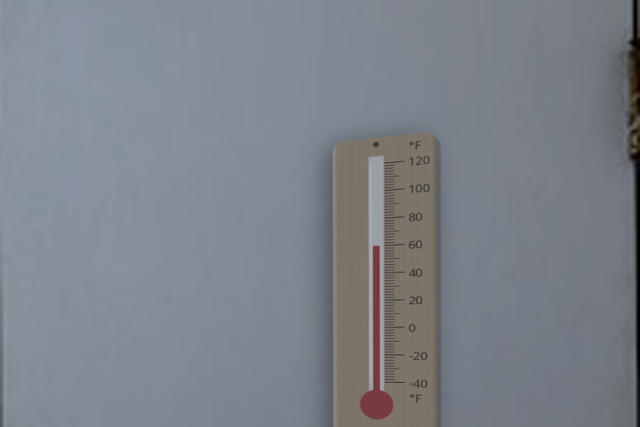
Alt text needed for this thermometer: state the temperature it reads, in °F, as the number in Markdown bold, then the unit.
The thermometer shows **60** °F
